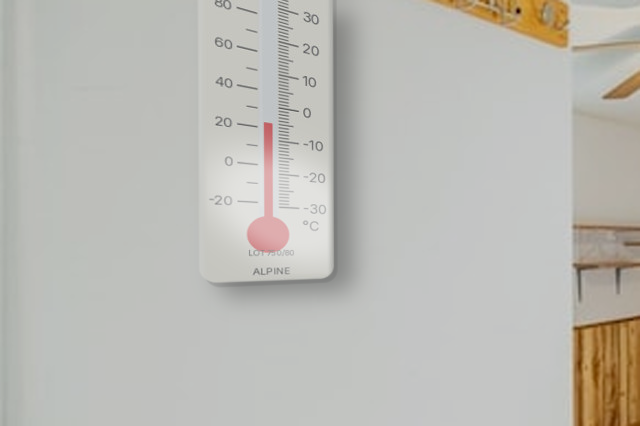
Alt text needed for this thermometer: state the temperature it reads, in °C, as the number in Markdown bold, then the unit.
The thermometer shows **-5** °C
